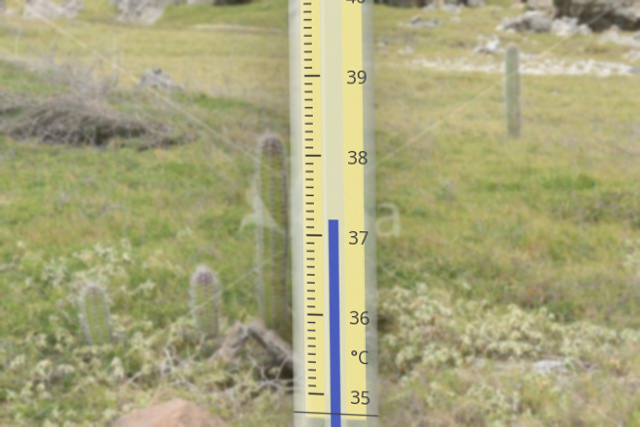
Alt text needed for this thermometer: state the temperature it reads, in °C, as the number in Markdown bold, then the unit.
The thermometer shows **37.2** °C
